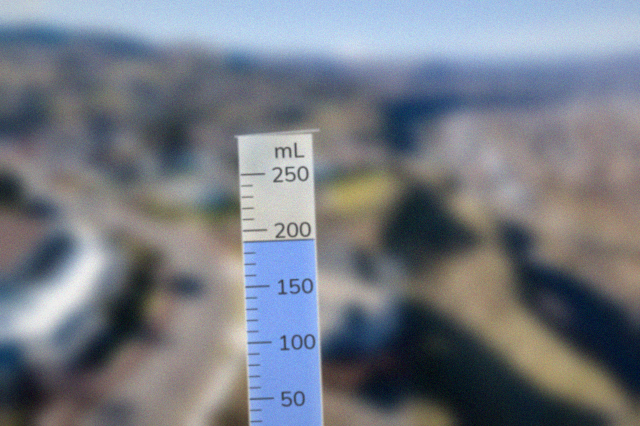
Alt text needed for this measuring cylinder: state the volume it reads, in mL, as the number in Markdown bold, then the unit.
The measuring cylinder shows **190** mL
